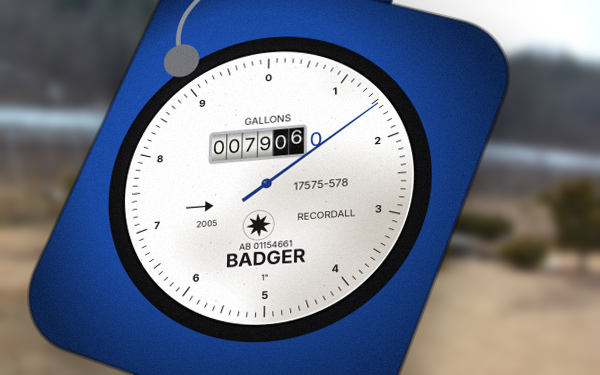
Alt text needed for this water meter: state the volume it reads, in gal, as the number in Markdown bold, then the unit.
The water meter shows **79061.5** gal
